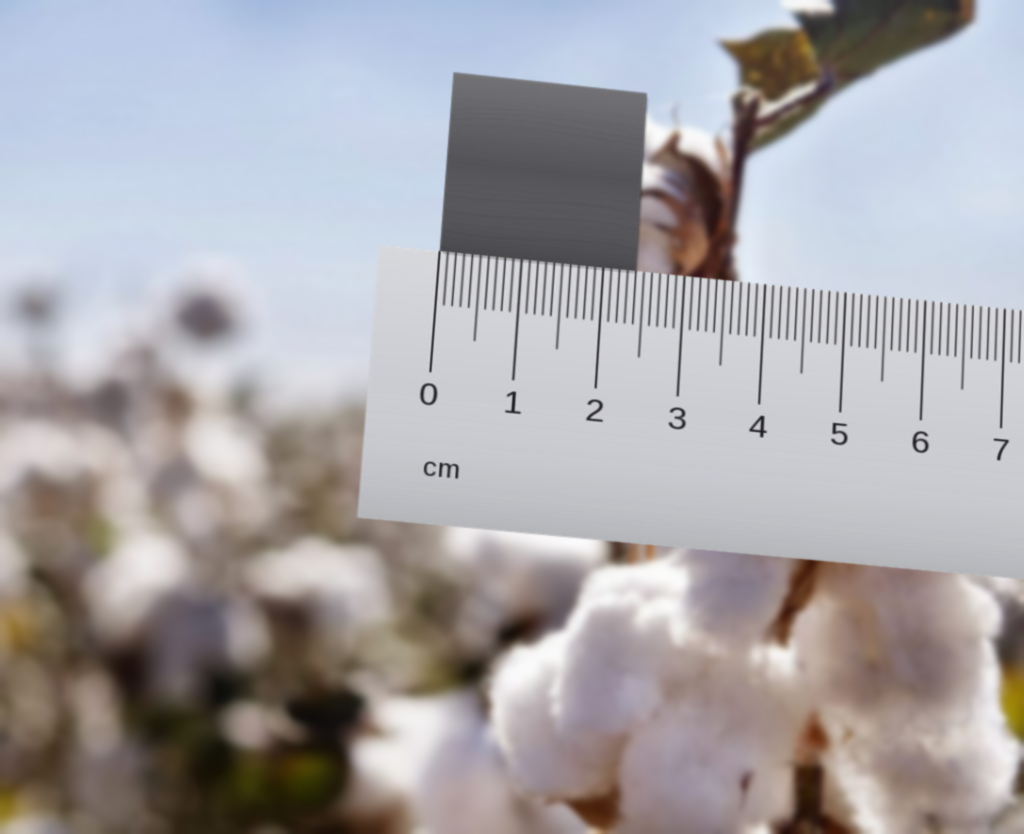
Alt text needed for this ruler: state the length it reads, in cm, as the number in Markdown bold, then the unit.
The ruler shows **2.4** cm
